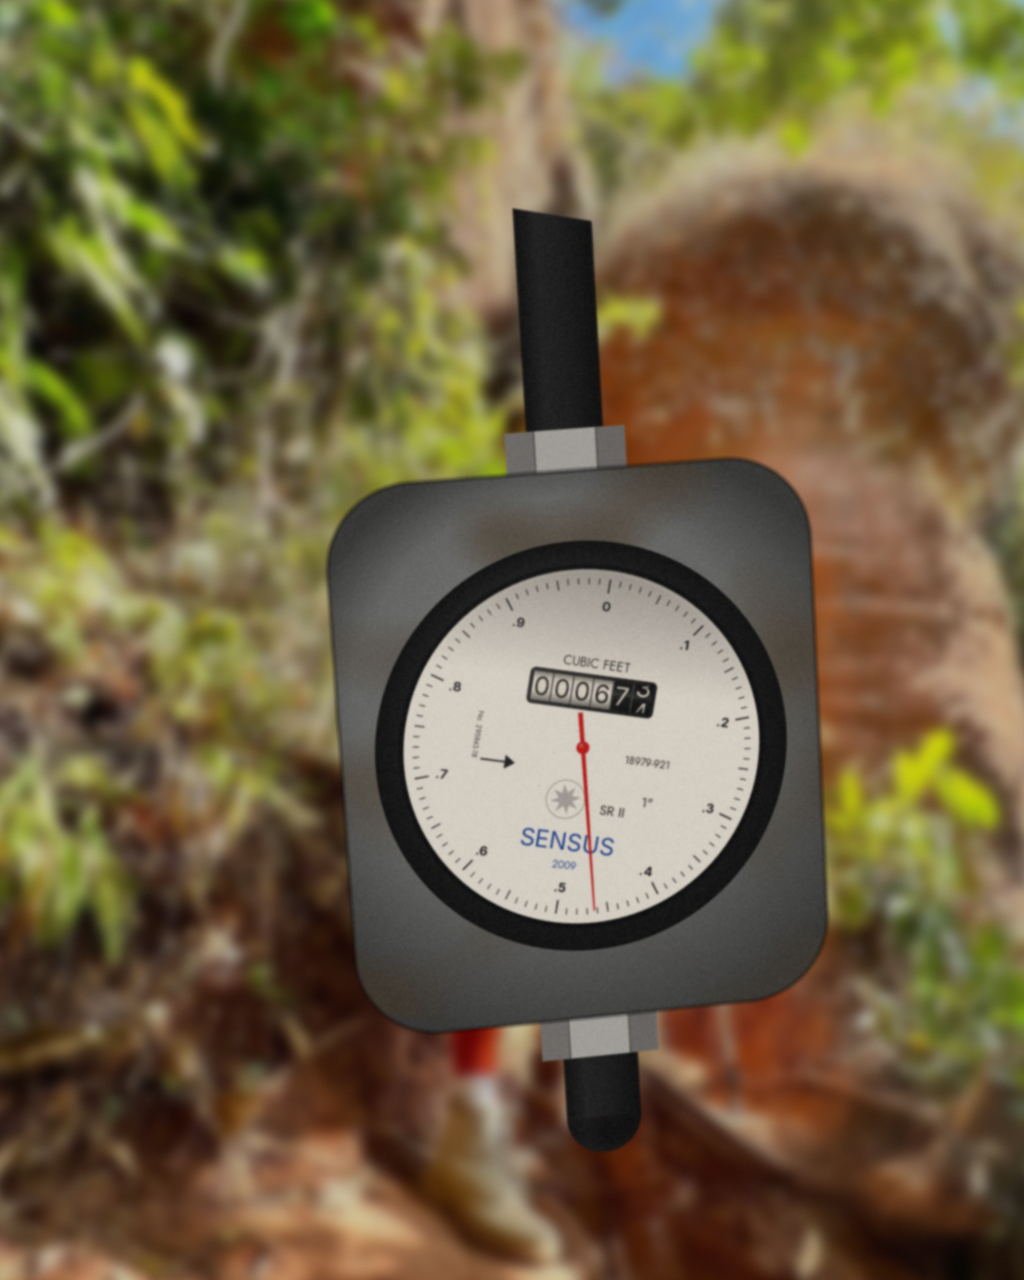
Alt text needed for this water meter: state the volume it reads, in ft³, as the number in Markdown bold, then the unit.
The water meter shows **673.46** ft³
